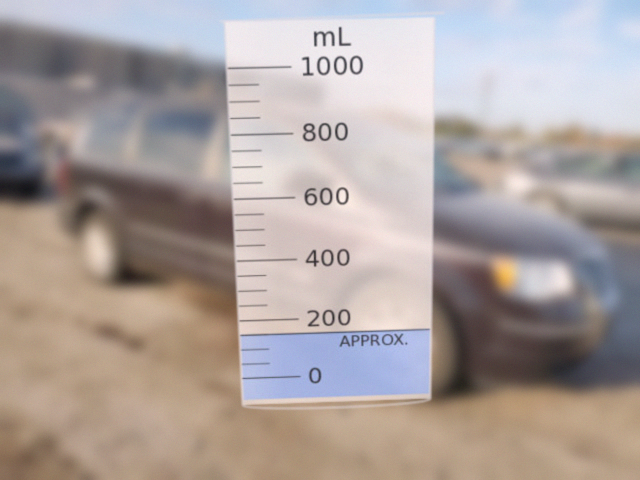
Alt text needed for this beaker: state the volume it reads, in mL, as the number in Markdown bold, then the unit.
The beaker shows **150** mL
